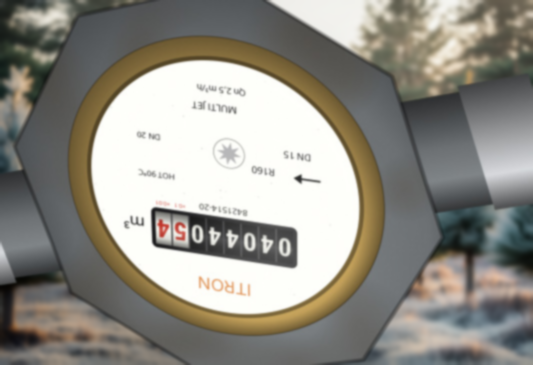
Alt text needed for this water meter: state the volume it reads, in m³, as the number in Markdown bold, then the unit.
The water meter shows **40440.54** m³
